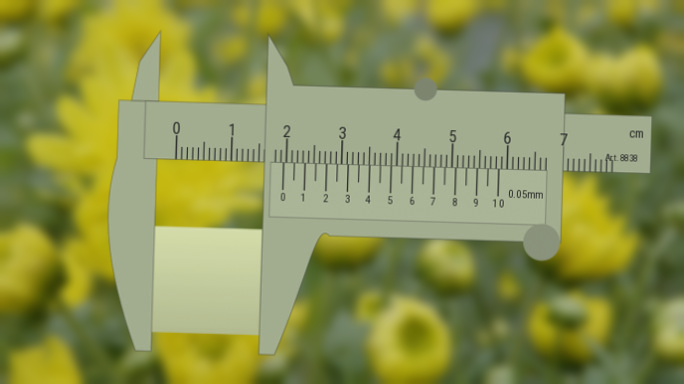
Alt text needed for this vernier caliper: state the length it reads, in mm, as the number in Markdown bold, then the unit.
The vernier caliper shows **19.5** mm
